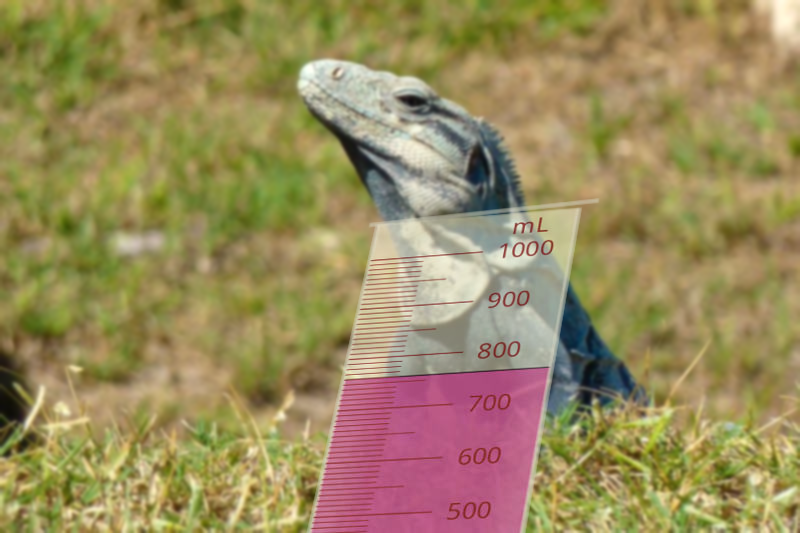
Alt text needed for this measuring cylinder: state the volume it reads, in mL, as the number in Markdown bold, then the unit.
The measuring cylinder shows **760** mL
